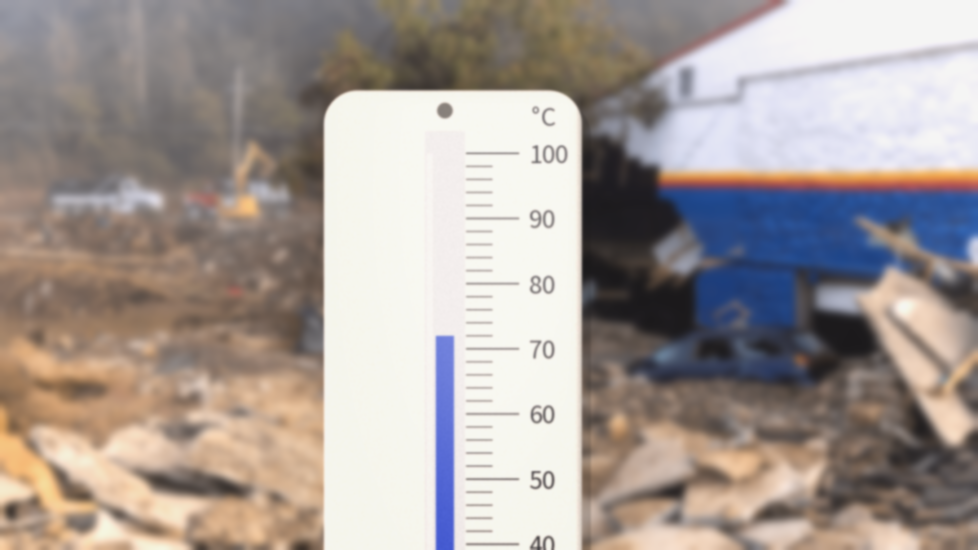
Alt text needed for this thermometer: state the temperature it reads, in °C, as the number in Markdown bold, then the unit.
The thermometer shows **72** °C
